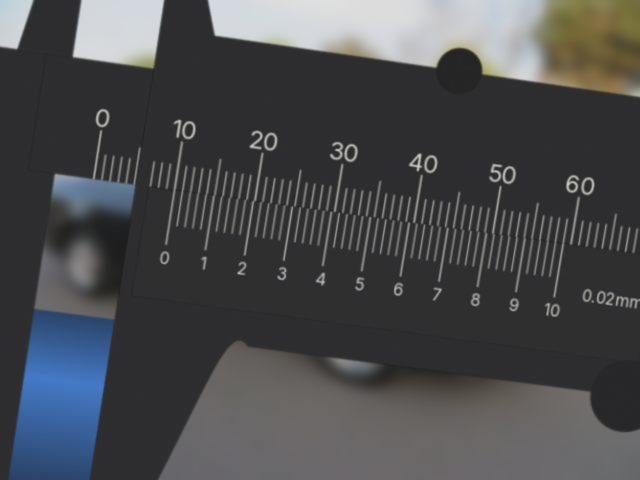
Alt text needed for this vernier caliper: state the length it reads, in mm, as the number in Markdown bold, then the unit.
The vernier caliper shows **10.0** mm
